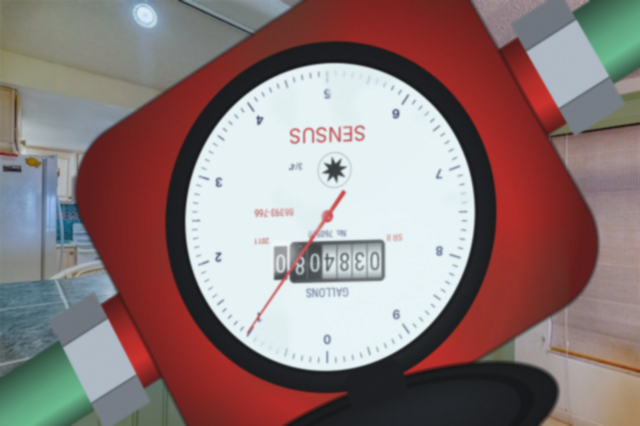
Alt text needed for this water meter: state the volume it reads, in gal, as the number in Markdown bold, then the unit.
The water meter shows **384081.0** gal
